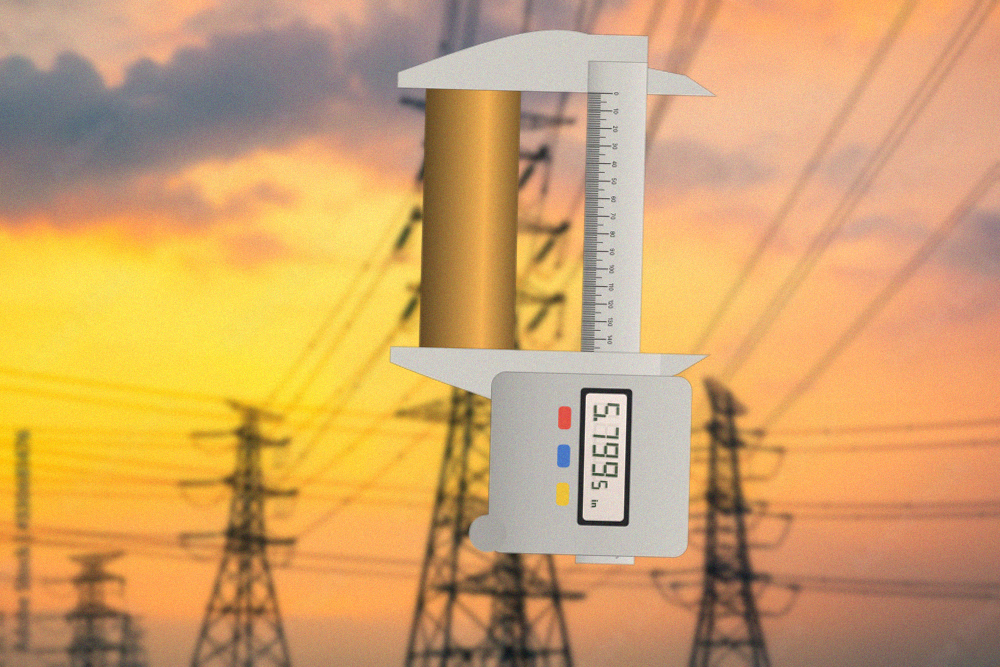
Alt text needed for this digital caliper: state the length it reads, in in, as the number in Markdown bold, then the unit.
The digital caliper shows **5.7995** in
